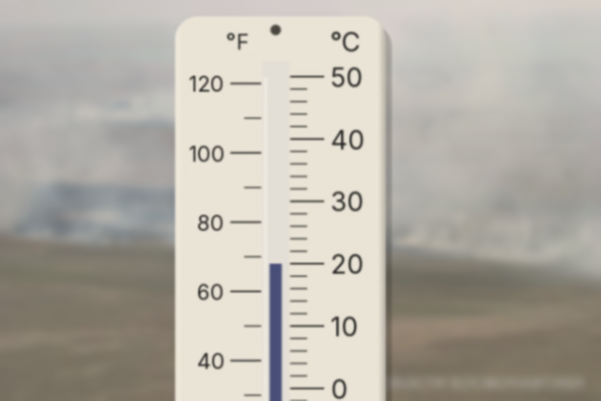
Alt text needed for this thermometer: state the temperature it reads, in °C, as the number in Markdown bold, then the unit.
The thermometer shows **20** °C
